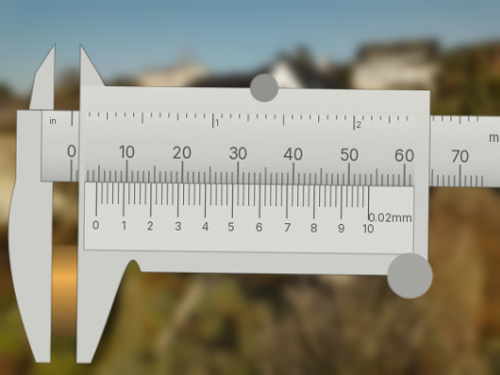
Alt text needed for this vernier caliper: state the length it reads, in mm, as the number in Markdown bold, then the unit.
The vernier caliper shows **4.6** mm
